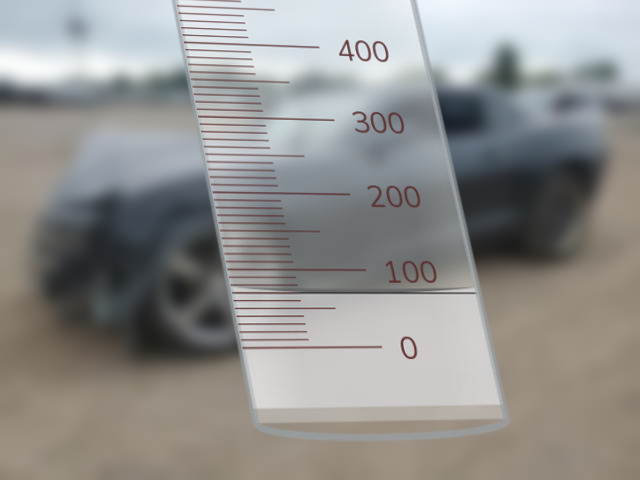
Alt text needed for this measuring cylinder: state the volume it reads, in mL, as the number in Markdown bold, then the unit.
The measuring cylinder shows **70** mL
